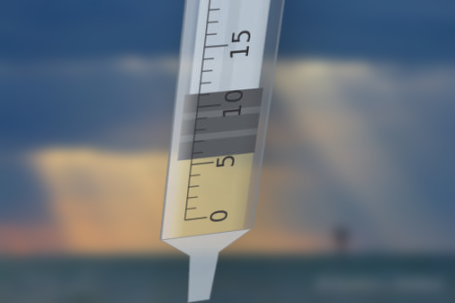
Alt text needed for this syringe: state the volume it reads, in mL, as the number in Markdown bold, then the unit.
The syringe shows **5.5** mL
